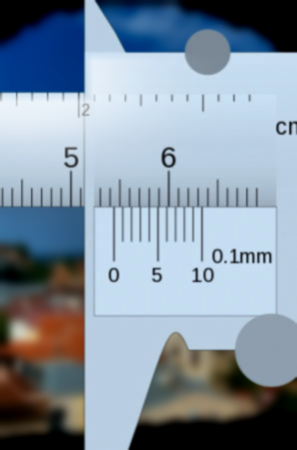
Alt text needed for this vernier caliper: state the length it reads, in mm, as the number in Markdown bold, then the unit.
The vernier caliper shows **54.4** mm
